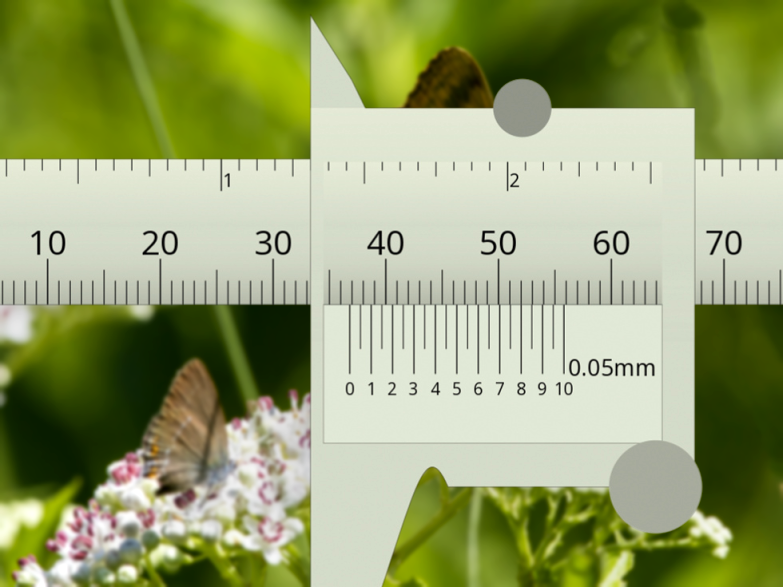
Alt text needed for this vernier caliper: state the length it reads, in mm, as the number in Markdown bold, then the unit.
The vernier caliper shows **36.8** mm
